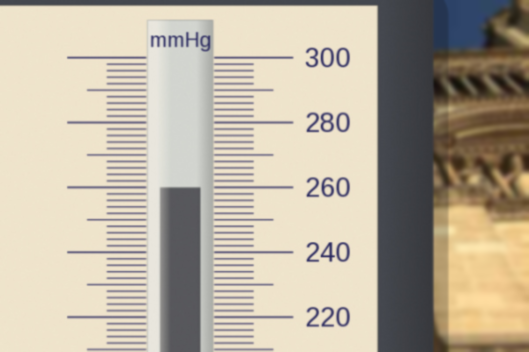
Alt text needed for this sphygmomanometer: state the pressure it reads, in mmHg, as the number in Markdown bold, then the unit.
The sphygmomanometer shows **260** mmHg
